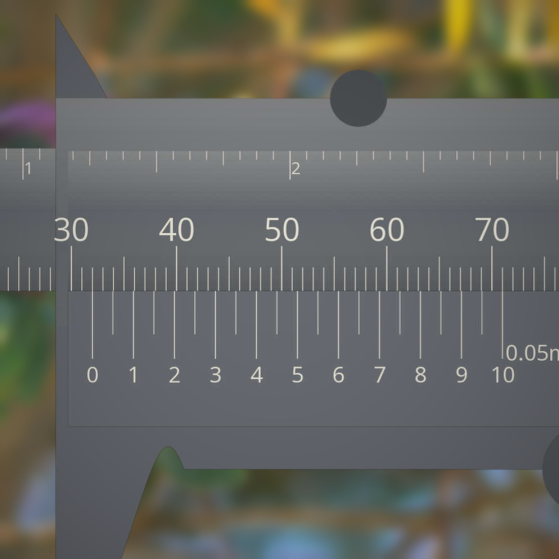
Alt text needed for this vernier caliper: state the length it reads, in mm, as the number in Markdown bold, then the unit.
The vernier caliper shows **32.0** mm
